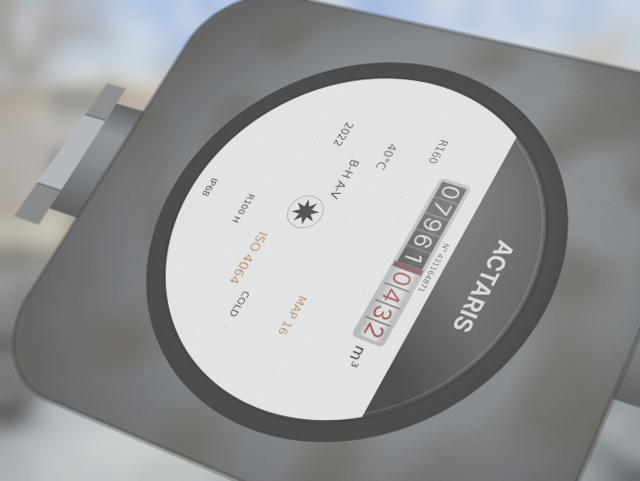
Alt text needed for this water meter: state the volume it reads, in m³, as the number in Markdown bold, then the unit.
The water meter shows **7961.0432** m³
